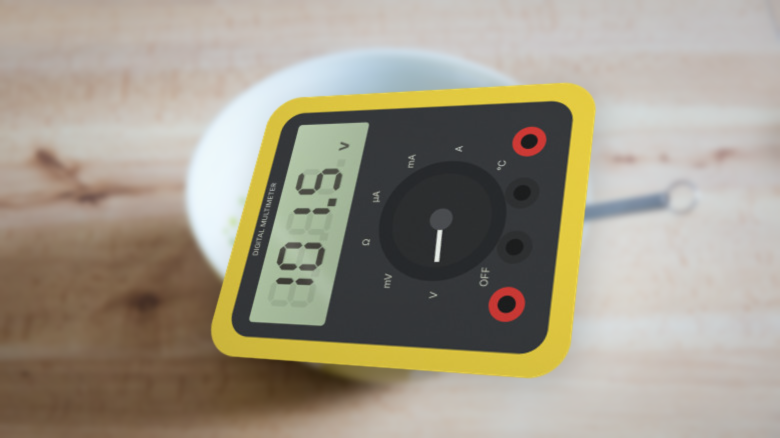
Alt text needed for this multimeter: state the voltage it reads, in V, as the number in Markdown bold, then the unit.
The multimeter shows **101.5** V
